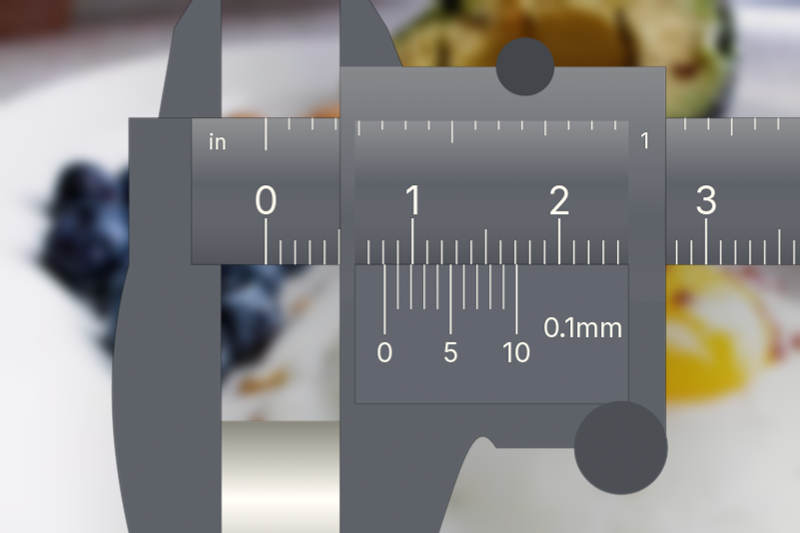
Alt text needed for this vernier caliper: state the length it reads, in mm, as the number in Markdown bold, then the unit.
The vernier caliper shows **8.1** mm
